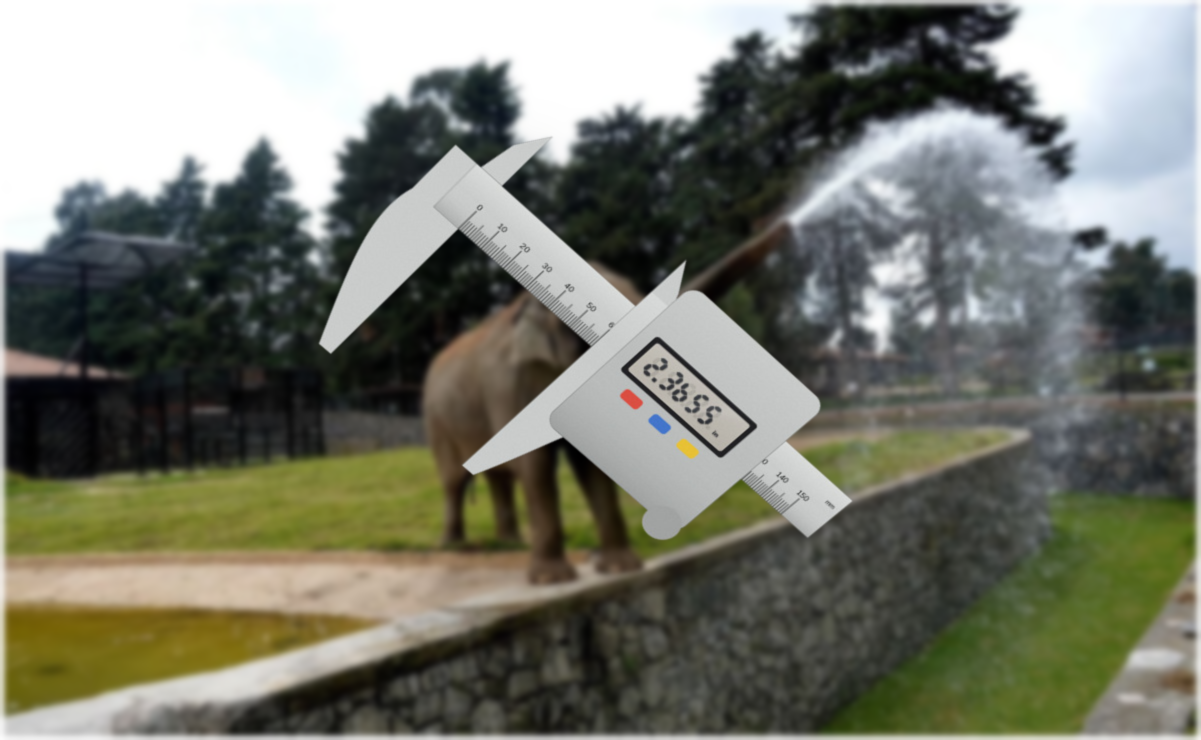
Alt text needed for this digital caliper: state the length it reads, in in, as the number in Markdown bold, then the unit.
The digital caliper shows **2.3655** in
